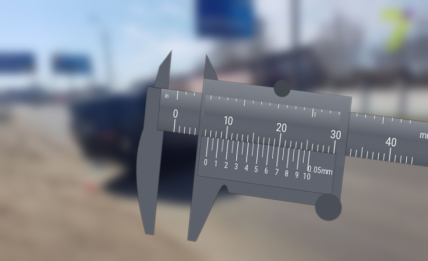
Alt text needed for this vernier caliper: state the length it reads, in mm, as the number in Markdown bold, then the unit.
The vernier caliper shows **6.6** mm
